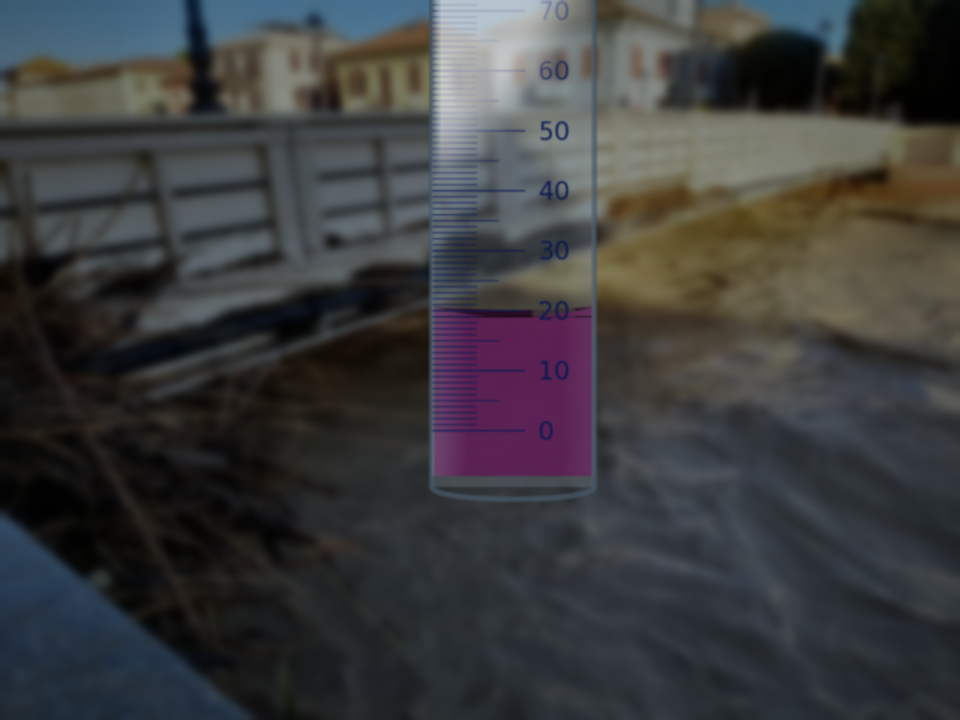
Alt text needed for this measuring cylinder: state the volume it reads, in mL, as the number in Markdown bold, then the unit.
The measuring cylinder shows **19** mL
